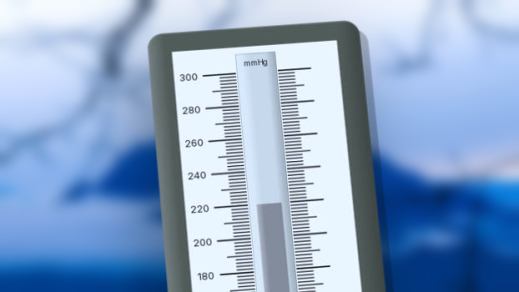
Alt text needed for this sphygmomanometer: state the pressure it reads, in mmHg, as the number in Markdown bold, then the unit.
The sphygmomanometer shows **220** mmHg
